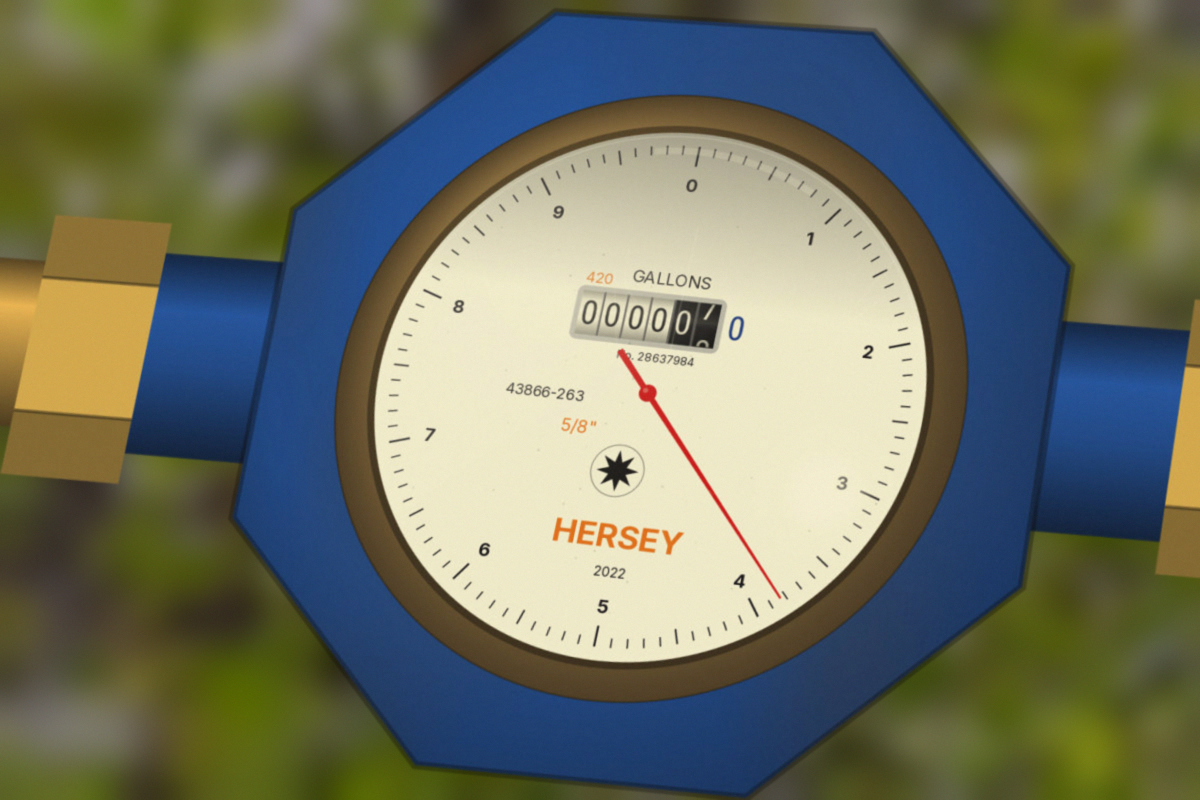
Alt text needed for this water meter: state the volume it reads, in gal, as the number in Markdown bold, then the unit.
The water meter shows **73.8** gal
